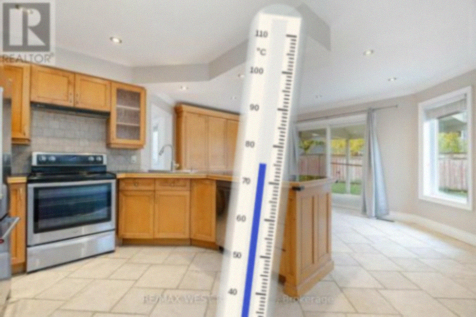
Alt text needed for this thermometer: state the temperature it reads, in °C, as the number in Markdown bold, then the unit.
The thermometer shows **75** °C
